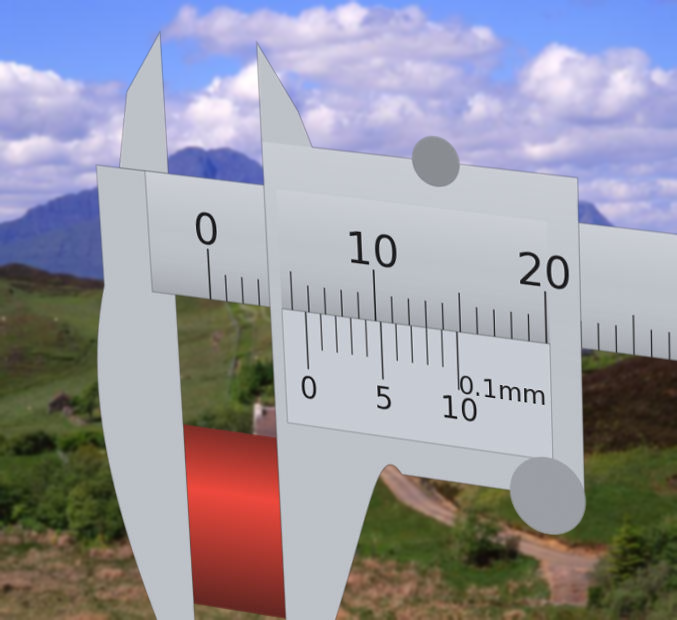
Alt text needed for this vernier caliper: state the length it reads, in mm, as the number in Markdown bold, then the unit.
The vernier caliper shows **5.8** mm
